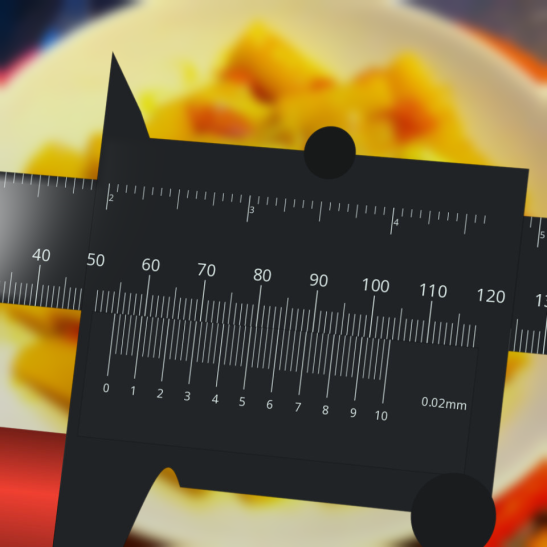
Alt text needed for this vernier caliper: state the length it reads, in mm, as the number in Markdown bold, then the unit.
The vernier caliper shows **54.6** mm
